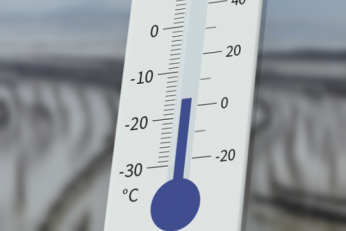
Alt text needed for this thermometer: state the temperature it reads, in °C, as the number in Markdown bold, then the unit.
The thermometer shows **-16** °C
